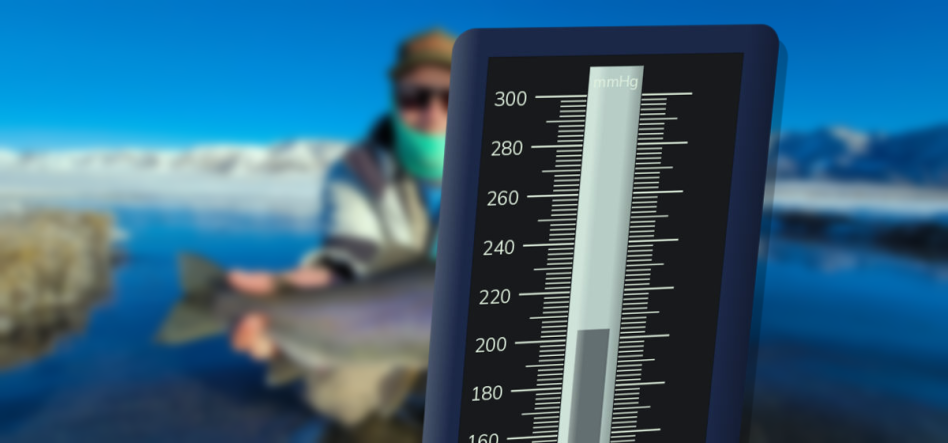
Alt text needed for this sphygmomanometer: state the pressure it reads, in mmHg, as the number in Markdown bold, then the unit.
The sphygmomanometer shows **204** mmHg
